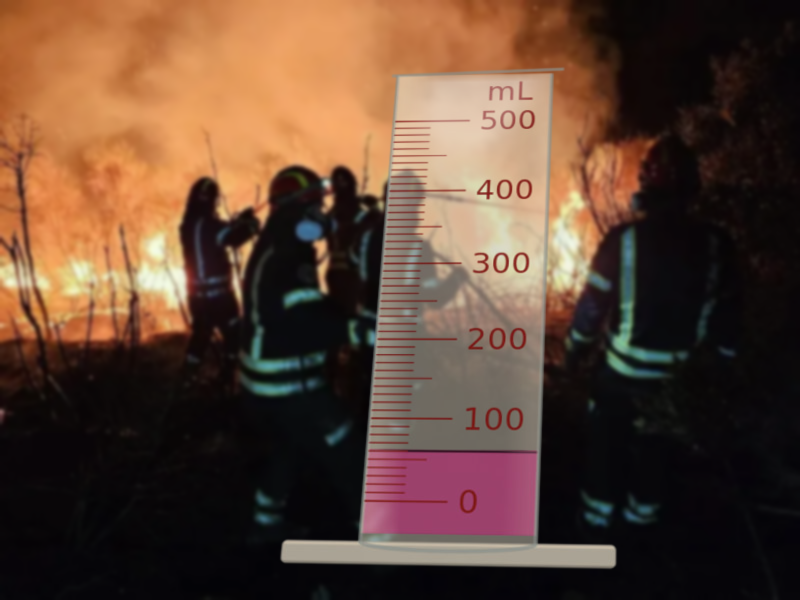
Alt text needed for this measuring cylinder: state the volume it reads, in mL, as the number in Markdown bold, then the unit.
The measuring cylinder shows **60** mL
